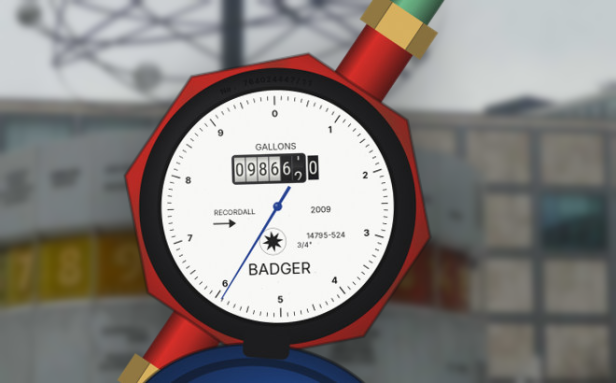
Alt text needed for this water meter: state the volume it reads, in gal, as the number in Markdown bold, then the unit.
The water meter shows **986615.9** gal
